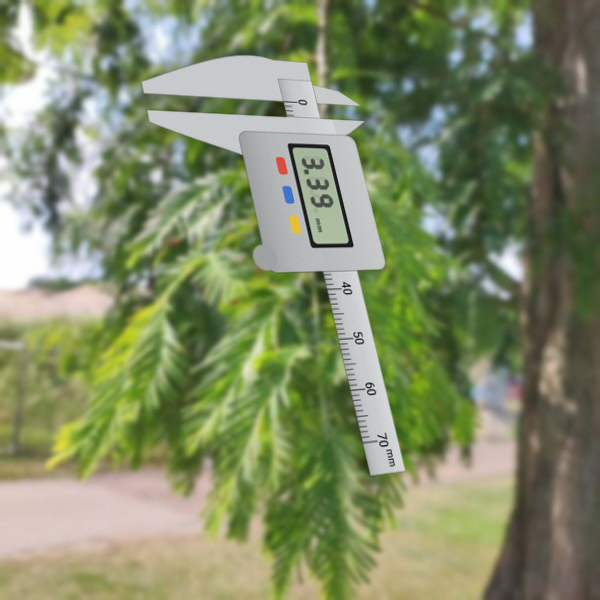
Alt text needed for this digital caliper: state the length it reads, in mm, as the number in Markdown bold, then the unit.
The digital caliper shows **3.39** mm
